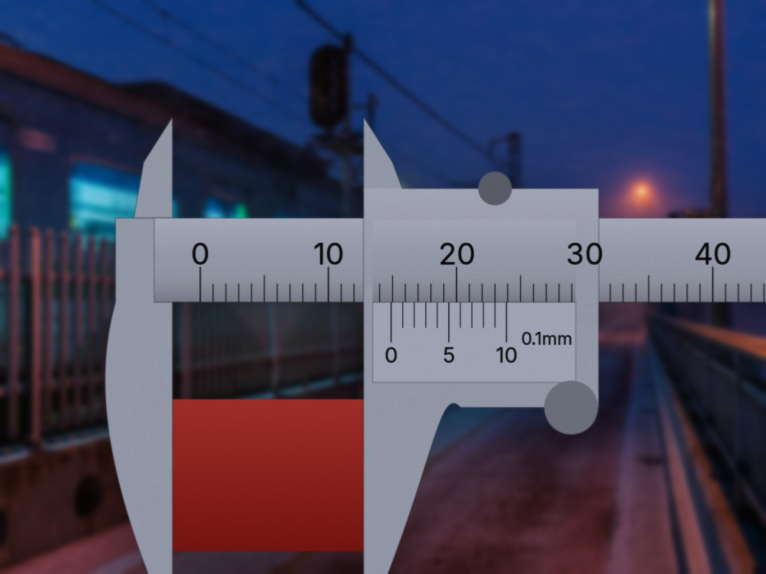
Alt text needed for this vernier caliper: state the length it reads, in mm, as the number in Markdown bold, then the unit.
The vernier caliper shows **14.9** mm
